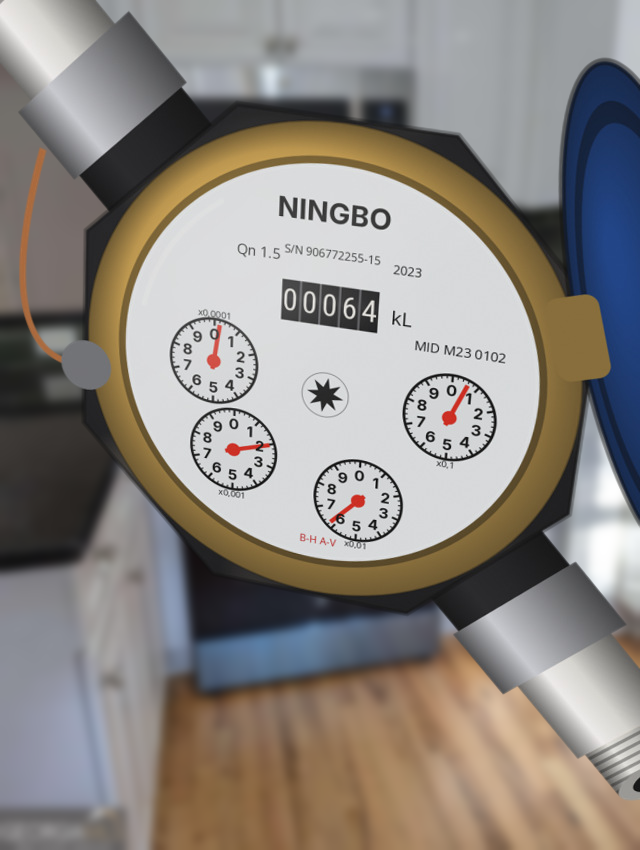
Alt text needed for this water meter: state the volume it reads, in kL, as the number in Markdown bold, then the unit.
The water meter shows **64.0620** kL
